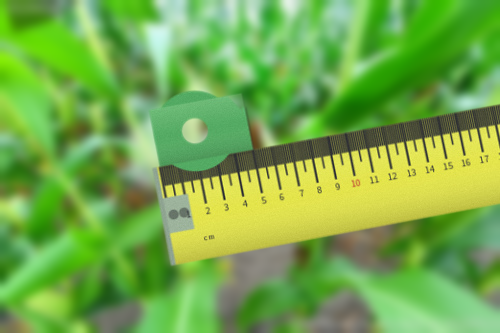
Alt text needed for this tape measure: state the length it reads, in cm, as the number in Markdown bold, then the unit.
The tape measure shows **5** cm
